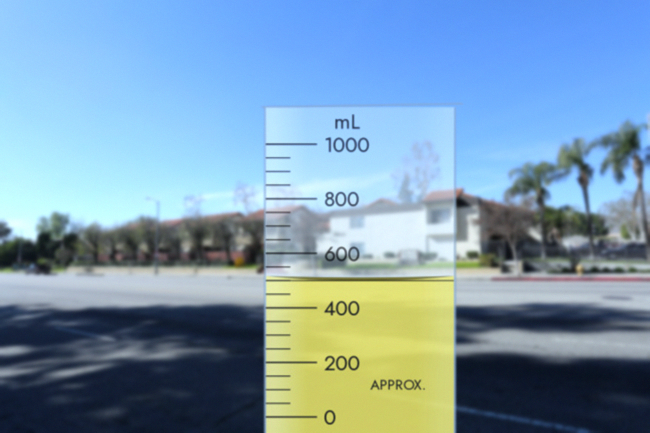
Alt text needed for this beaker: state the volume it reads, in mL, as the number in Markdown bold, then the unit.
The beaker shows **500** mL
